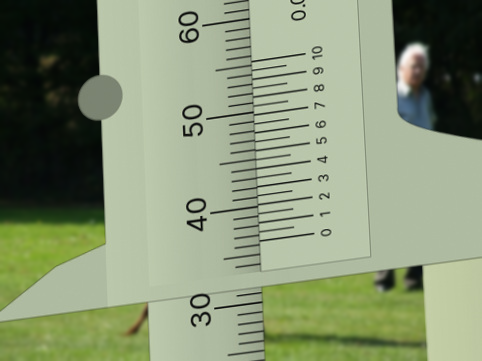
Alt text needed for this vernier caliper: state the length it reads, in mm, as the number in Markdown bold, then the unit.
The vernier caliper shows **36.4** mm
